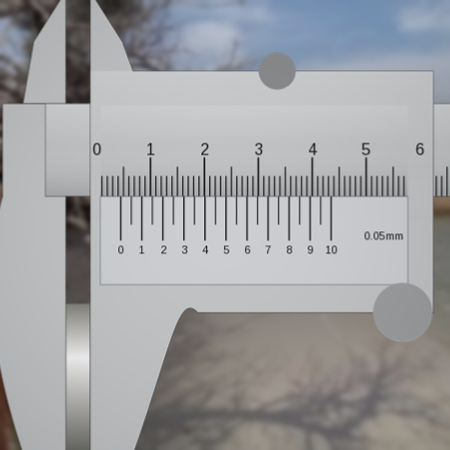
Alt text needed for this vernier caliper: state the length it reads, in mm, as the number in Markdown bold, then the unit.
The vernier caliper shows **4.5** mm
